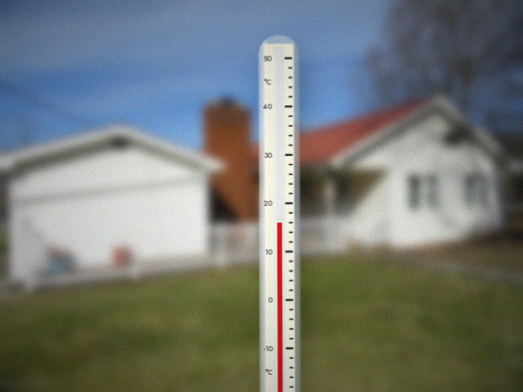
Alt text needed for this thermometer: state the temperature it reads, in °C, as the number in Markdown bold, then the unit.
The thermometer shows **16** °C
